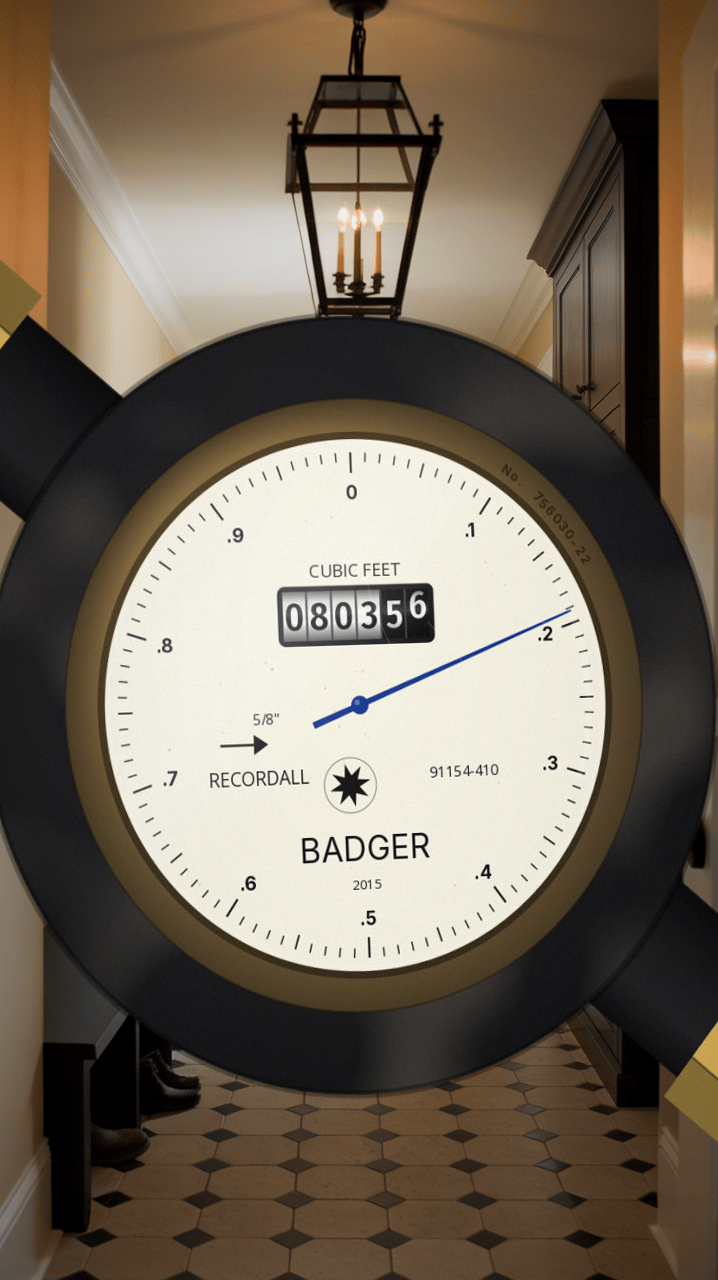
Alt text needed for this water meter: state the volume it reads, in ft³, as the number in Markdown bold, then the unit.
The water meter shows **80356.19** ft³
